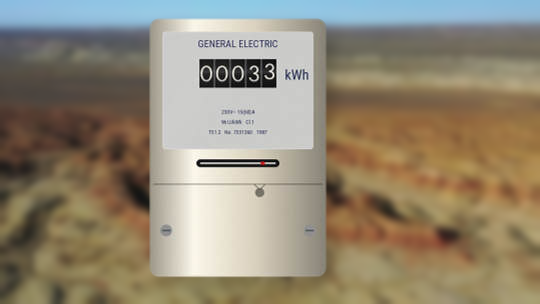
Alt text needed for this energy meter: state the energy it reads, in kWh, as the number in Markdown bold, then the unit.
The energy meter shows **33** kWh
